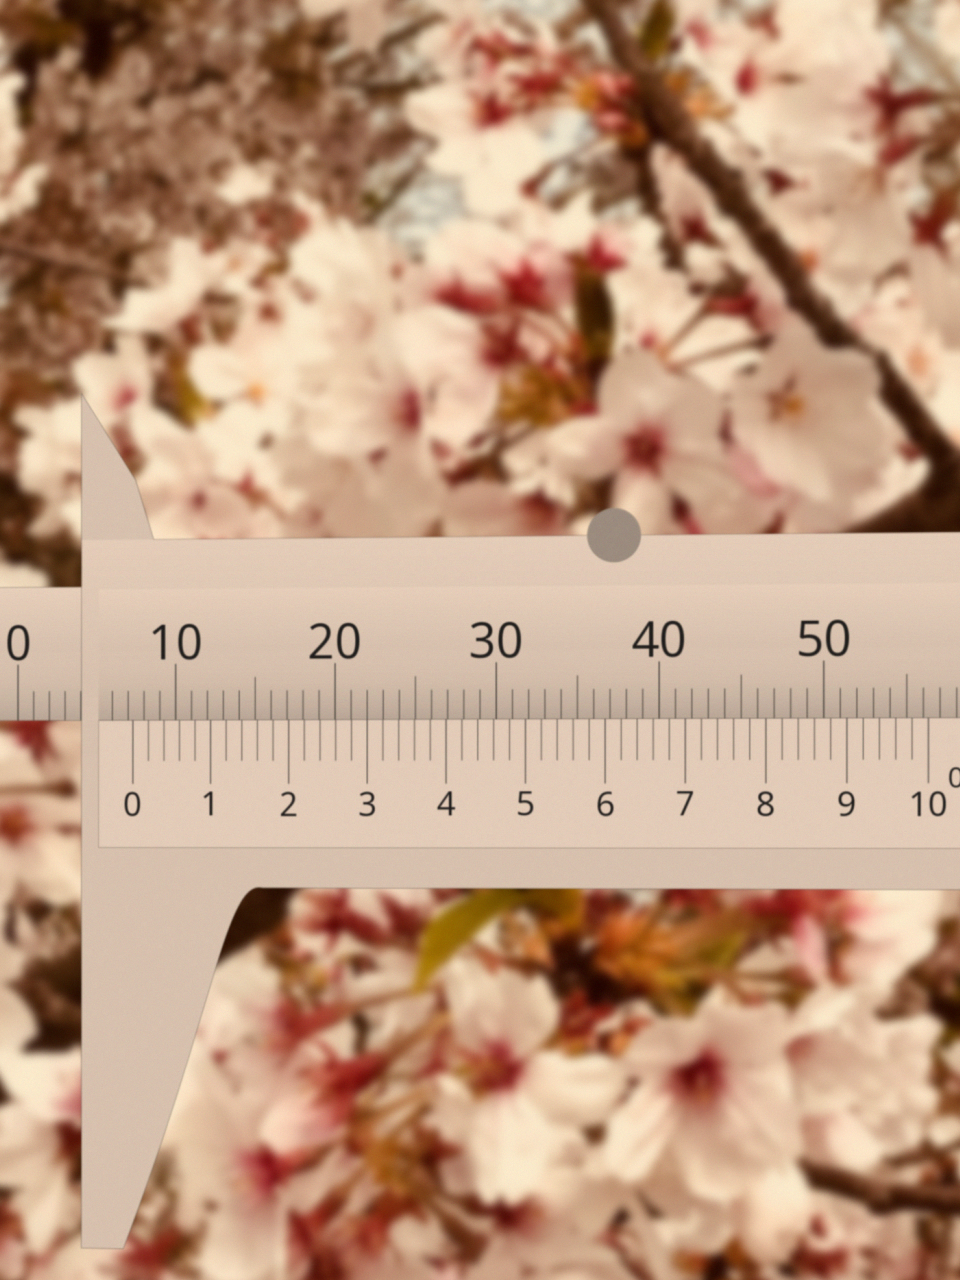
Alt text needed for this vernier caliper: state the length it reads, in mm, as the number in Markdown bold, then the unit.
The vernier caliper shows **7.3** mm
